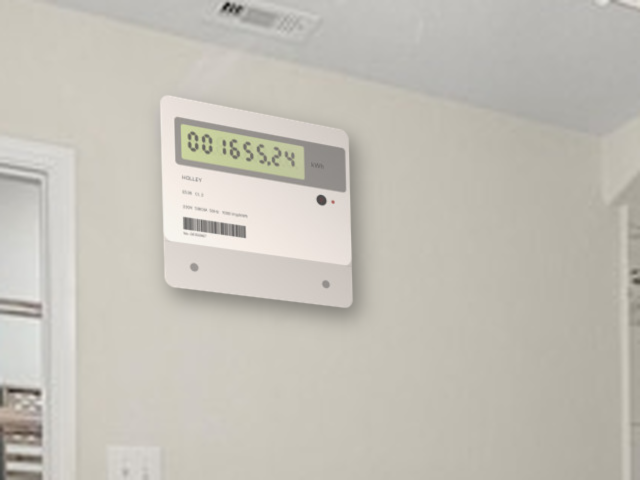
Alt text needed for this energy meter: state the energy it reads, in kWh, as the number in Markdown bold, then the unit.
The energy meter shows **1655.24** kWh
